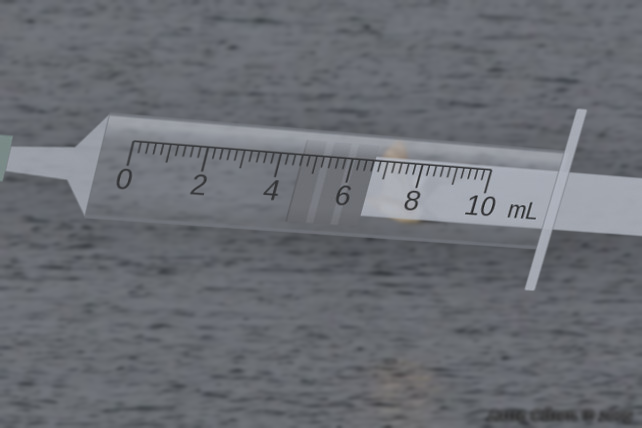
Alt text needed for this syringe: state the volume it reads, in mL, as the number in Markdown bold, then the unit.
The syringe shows **4.6** mL
